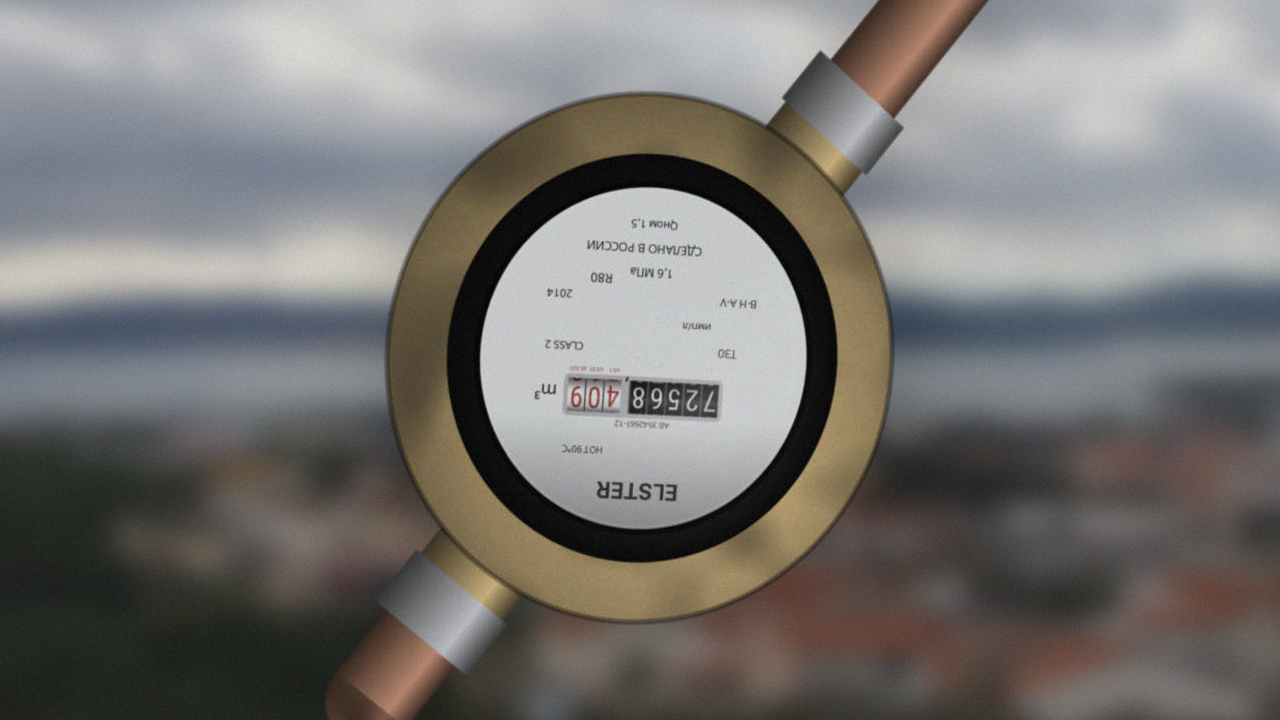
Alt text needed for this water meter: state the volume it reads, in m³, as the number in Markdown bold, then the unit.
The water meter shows **72568.409** m³
